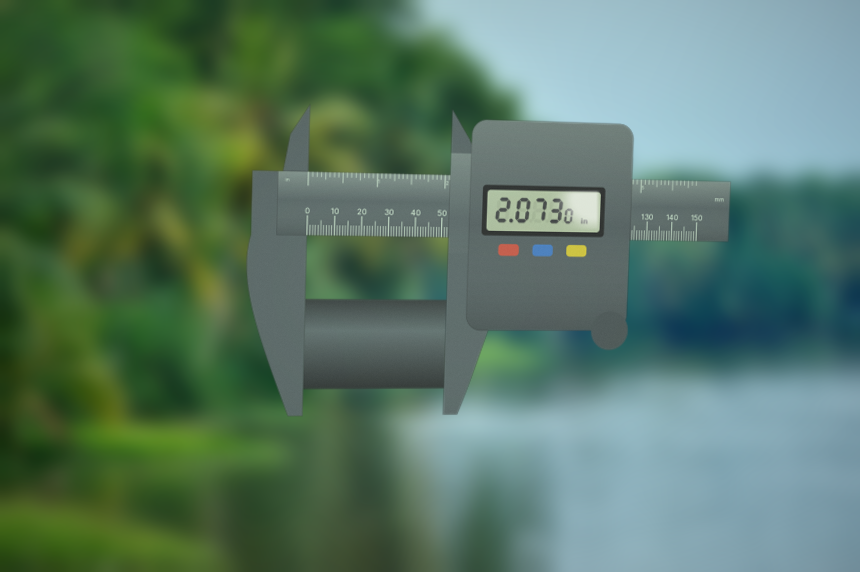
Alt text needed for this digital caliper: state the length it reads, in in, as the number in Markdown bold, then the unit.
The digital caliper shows **2.0730** in
